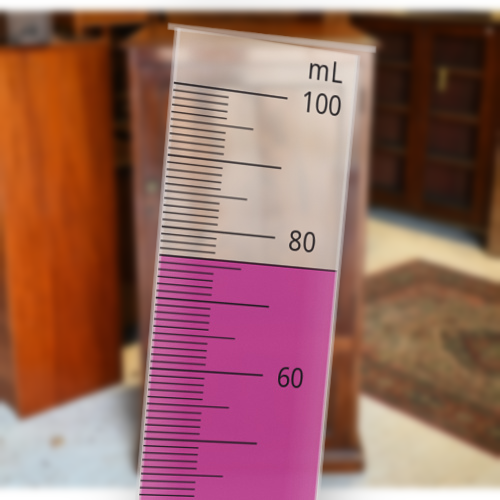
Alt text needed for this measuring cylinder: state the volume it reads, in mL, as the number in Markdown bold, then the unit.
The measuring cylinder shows **76** mL
